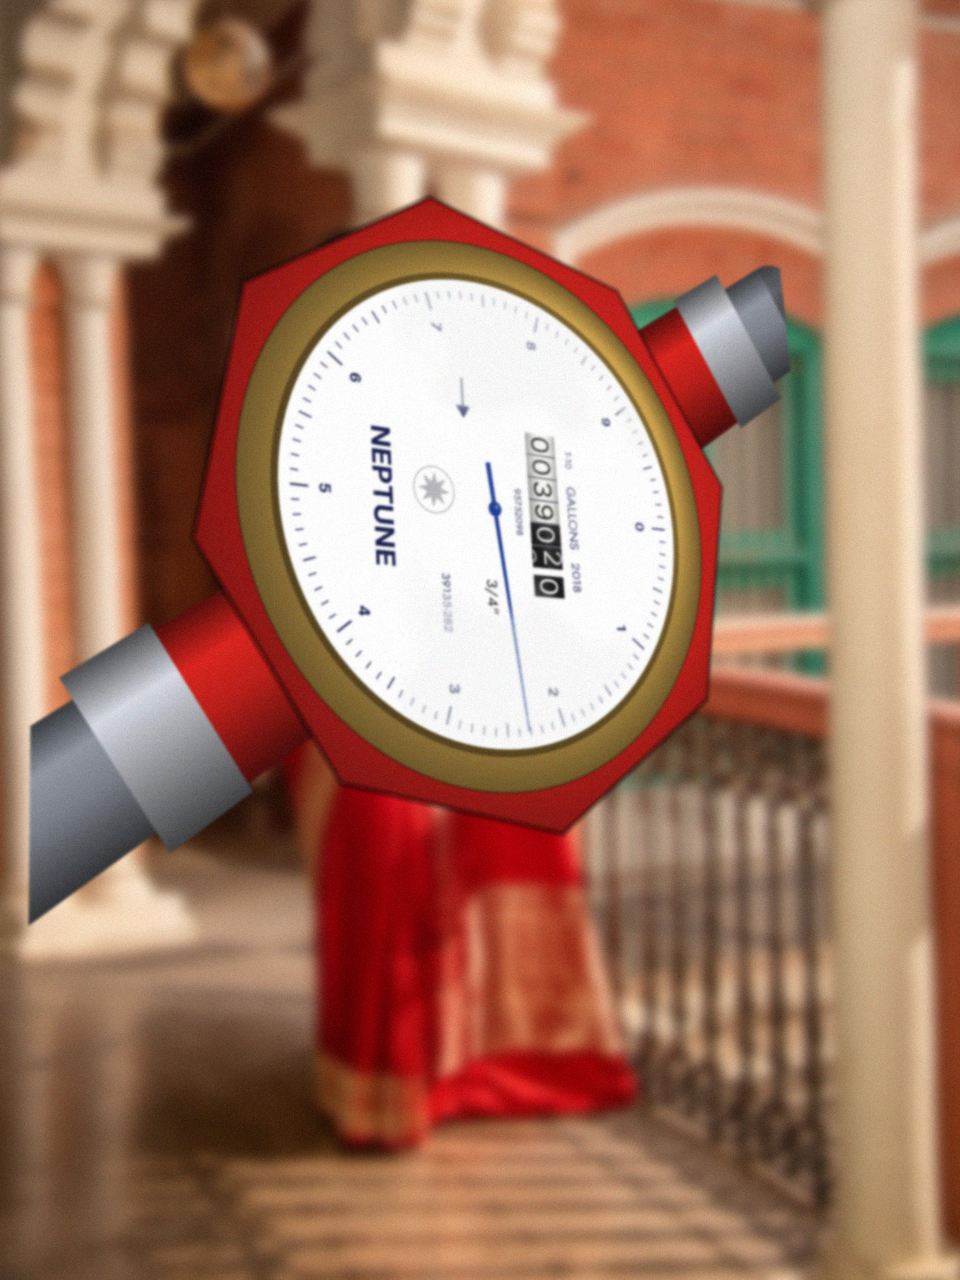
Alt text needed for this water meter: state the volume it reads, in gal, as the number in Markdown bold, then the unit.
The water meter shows **39022.3** gal
